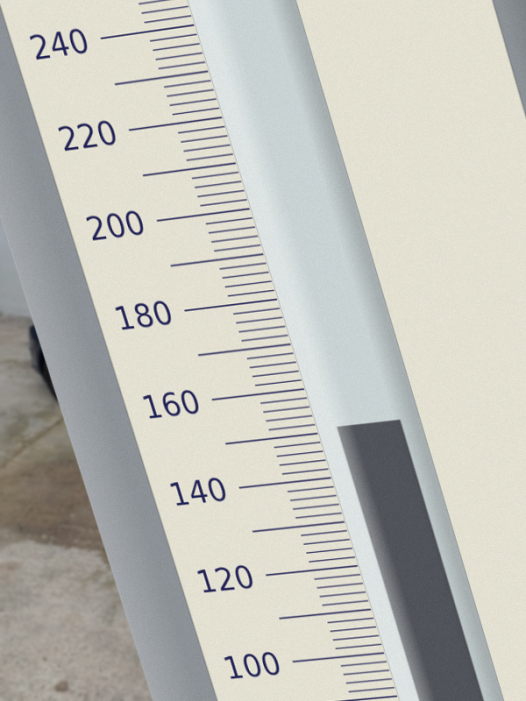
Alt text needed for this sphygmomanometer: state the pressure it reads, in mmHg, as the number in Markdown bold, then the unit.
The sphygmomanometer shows **151** mmHg
